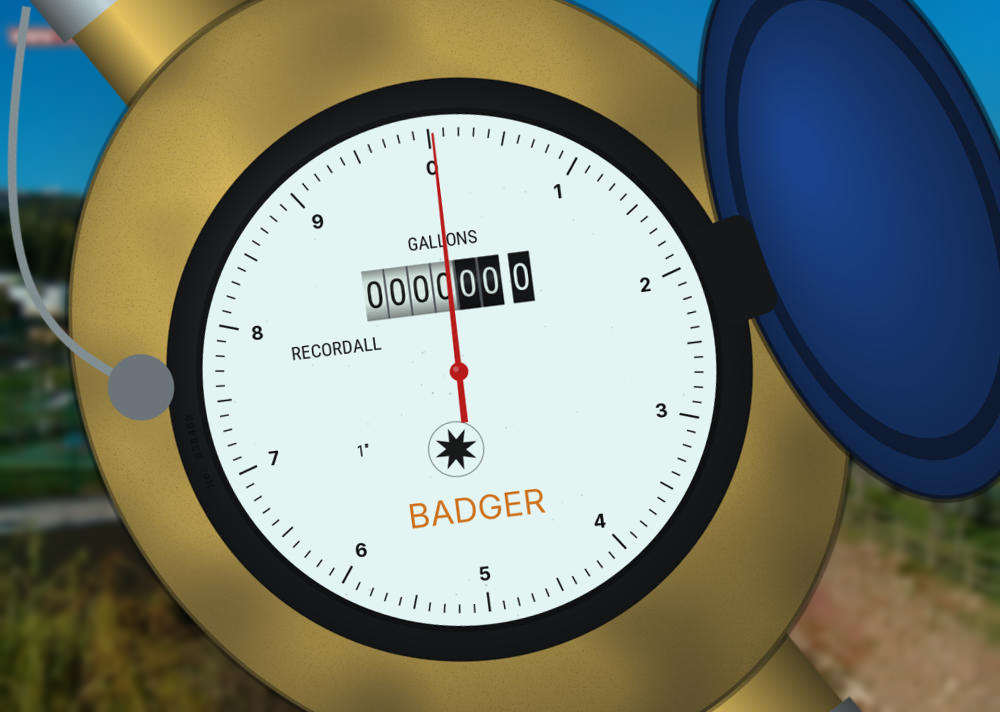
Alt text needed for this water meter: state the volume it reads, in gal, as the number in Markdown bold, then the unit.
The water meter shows **0.0** gal
